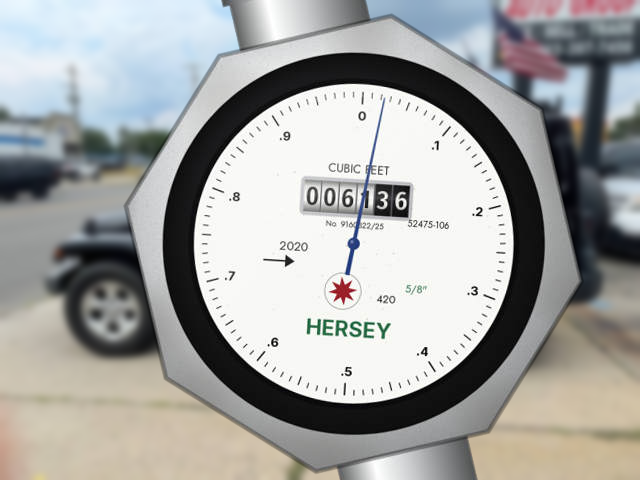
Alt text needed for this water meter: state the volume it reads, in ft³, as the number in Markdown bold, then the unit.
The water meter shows **6136.02** ft³
